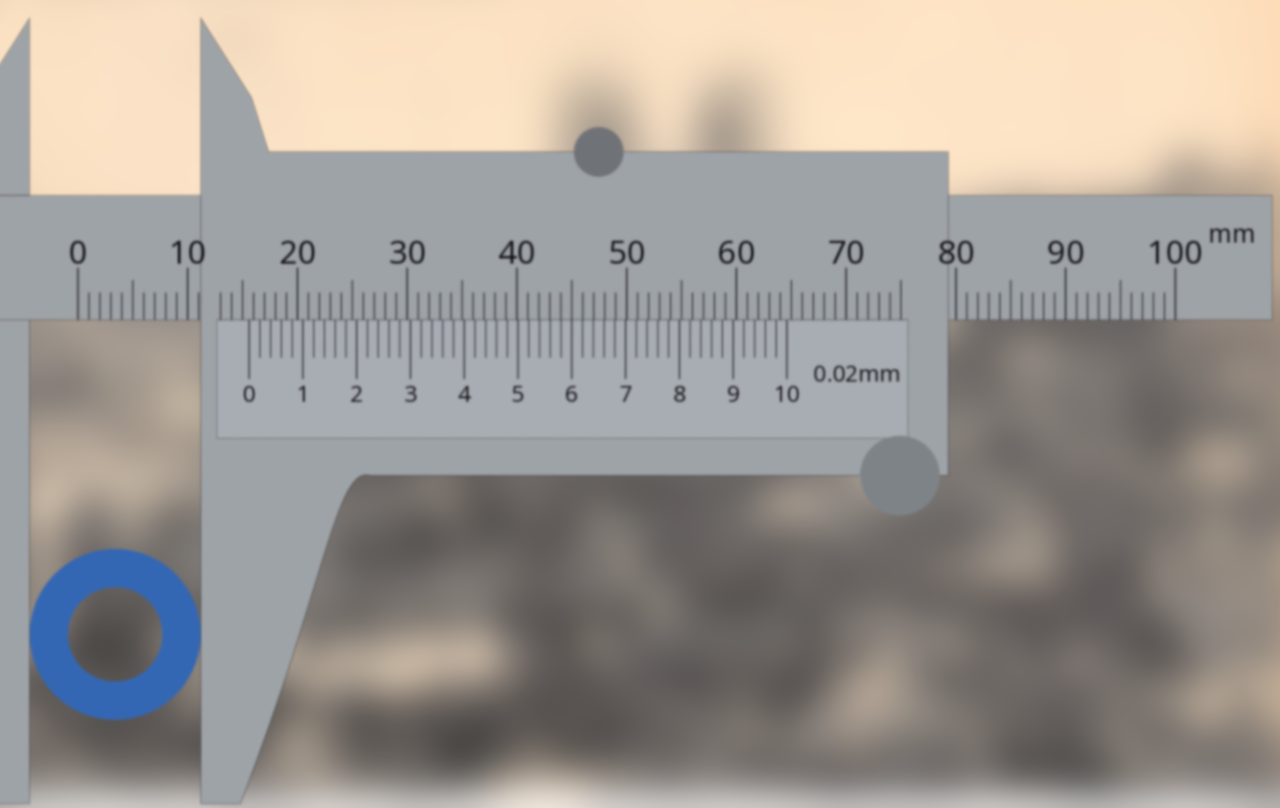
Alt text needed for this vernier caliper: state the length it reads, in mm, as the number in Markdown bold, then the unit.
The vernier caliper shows **15.6** mm
